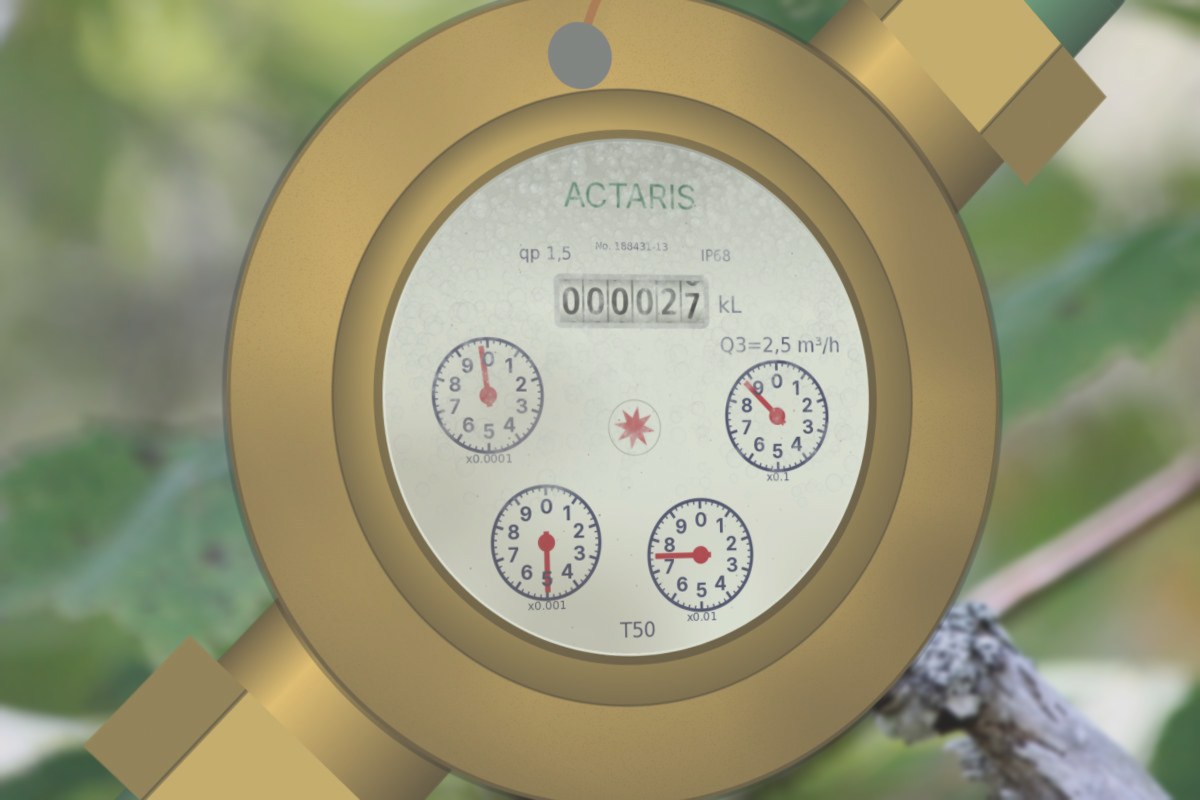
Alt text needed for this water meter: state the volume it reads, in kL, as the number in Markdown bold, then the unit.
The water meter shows **26.8749** kL
